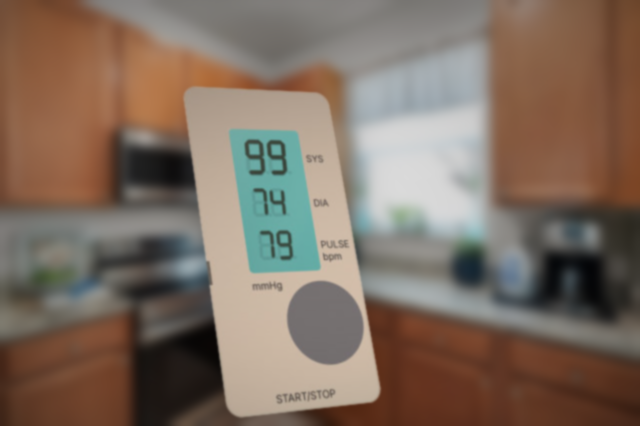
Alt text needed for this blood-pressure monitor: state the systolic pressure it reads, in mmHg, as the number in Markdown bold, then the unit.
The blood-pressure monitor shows **99** mmHg
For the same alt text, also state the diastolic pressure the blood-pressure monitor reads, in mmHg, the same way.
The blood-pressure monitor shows **74** mmHg
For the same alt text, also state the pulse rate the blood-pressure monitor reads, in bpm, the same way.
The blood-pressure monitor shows **79** bpm
